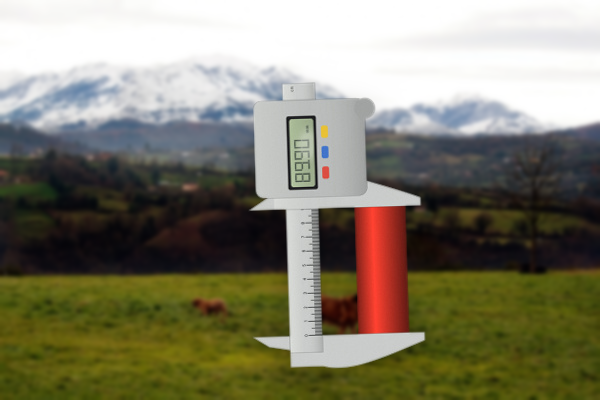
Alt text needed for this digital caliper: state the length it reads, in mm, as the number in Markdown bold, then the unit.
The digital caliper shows **89.90** mm
